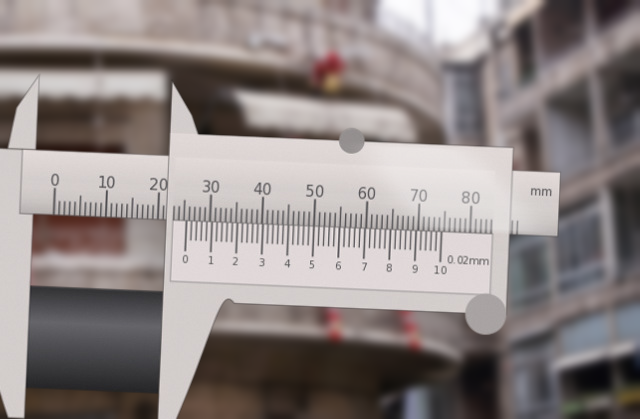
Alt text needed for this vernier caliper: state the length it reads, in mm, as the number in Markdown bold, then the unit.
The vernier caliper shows **25.5** mm
